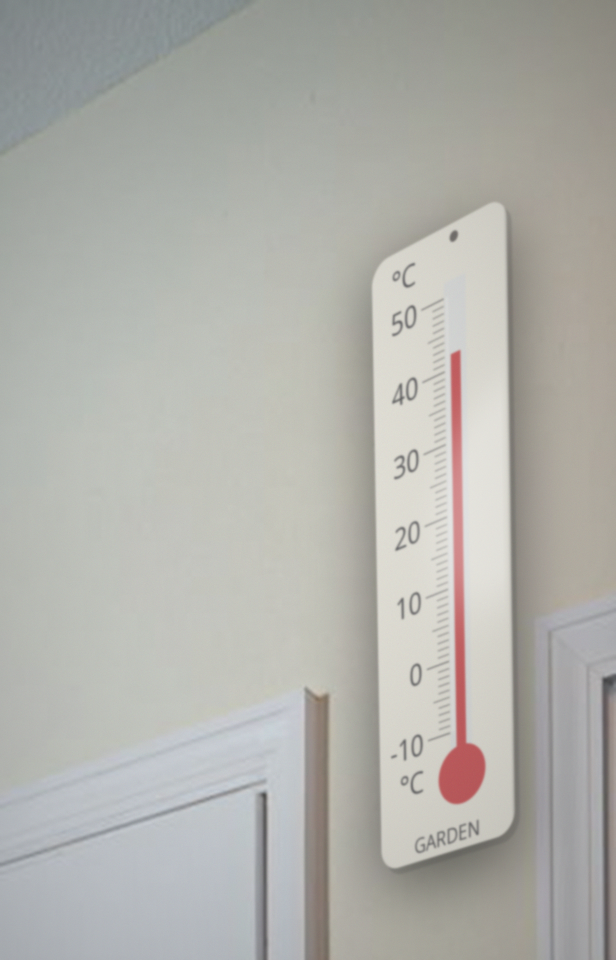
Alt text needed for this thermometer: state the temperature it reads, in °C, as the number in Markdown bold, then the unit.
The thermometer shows **42** °C
